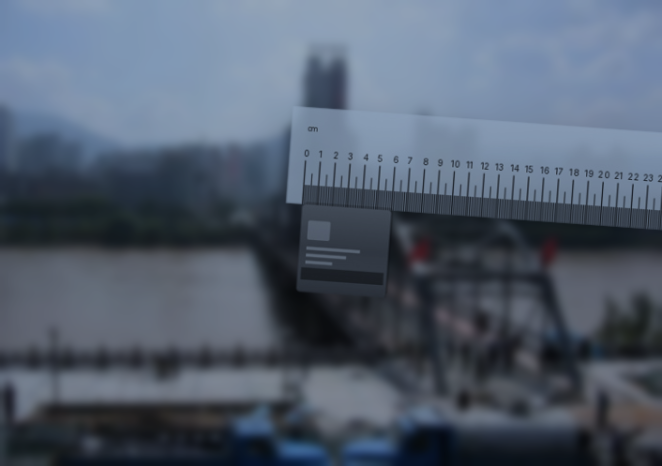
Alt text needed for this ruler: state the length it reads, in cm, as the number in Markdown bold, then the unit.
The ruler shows **6** cm
